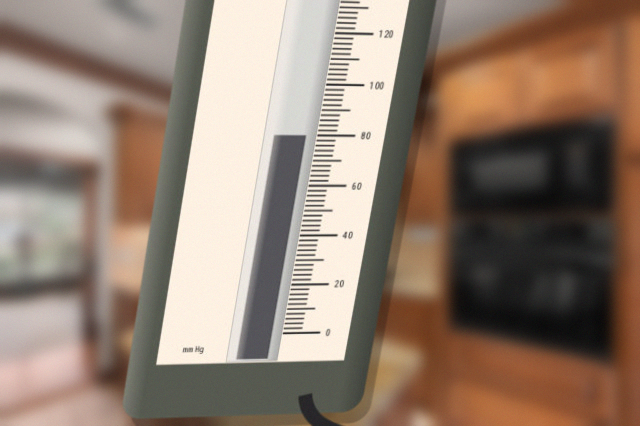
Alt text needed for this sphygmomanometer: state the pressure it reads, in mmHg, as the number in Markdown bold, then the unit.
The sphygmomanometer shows **80** mmHg
